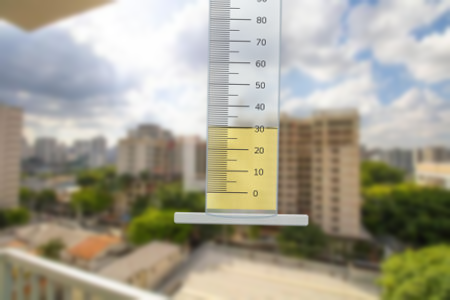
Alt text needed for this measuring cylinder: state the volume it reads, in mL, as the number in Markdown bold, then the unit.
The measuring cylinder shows **30** mL
